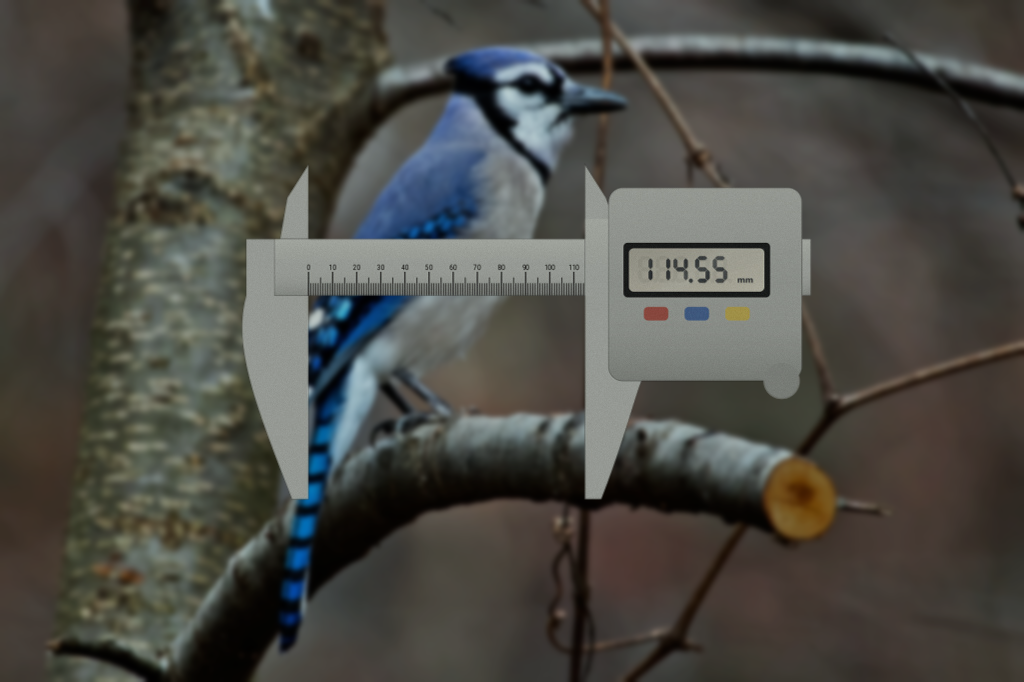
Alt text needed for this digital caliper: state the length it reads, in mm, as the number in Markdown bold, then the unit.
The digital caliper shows **114.55** mm
